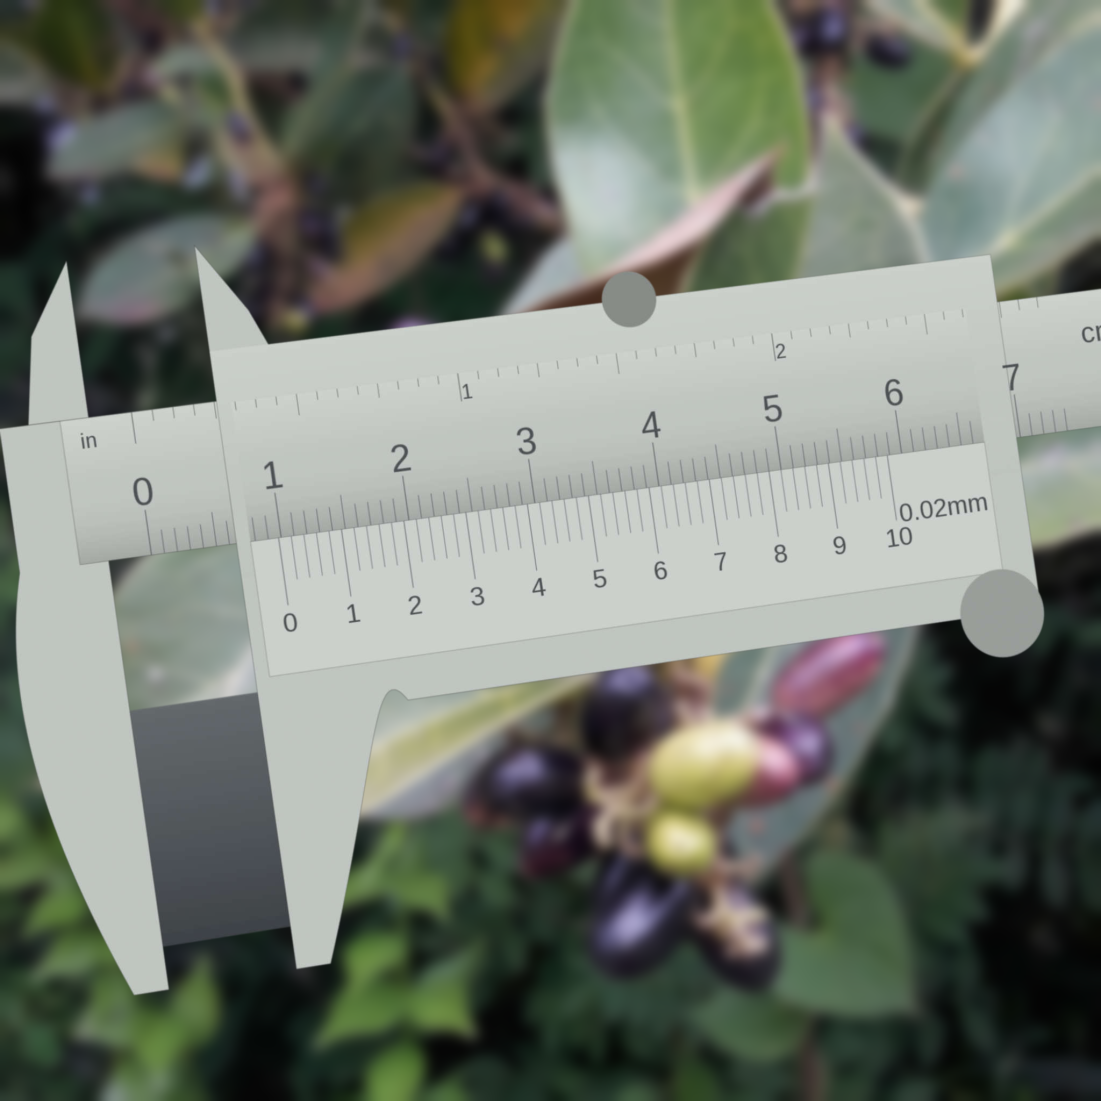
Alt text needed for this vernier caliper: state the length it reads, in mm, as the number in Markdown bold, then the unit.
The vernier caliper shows **9.8** mm
